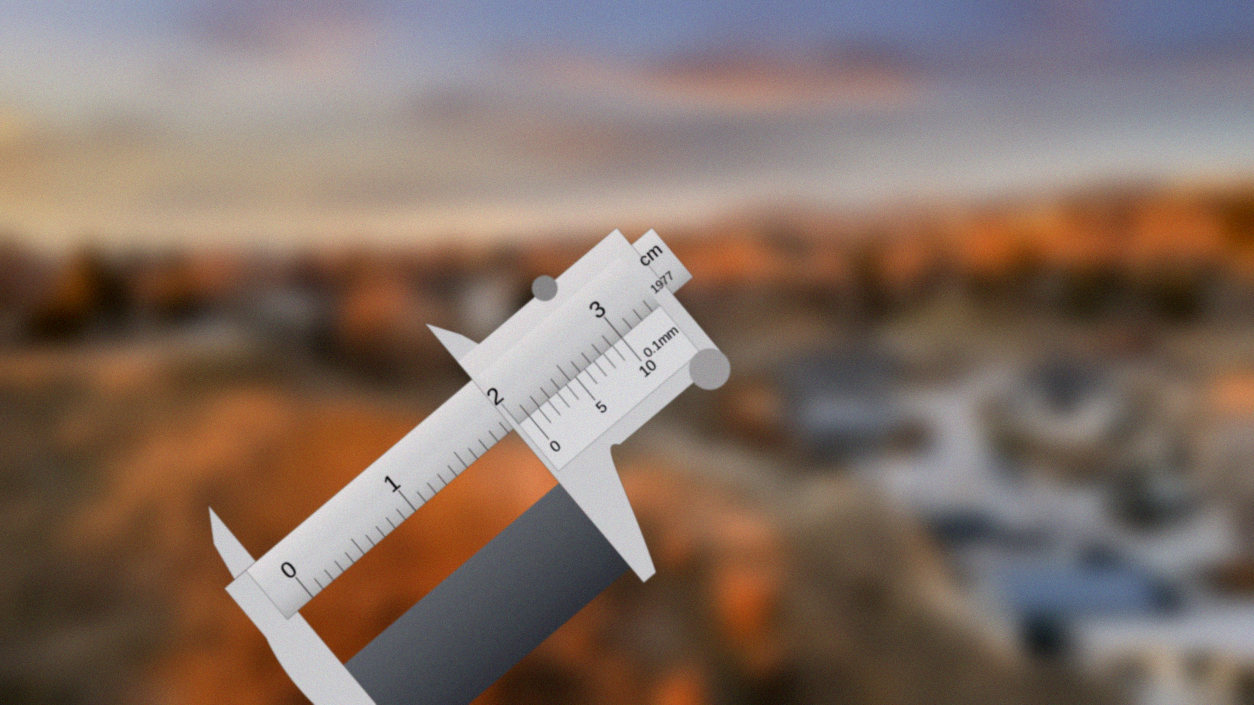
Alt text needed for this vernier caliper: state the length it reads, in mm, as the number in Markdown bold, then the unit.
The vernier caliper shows **21.0** mm
